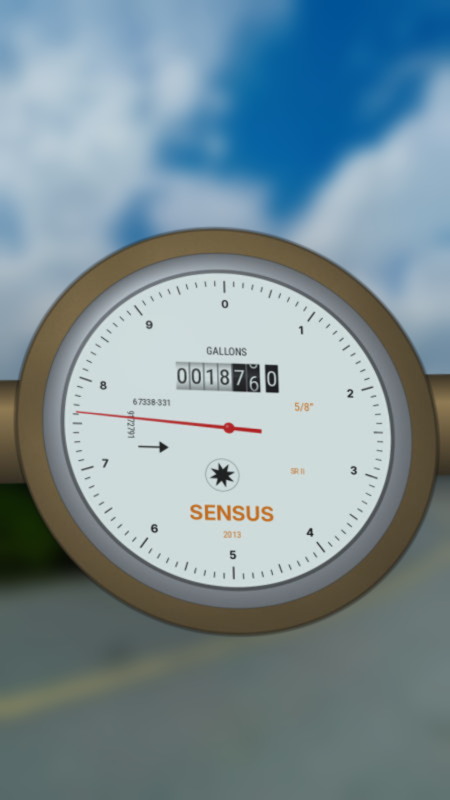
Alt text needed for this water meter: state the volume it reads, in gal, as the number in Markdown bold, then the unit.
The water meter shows **18757.6** gal
